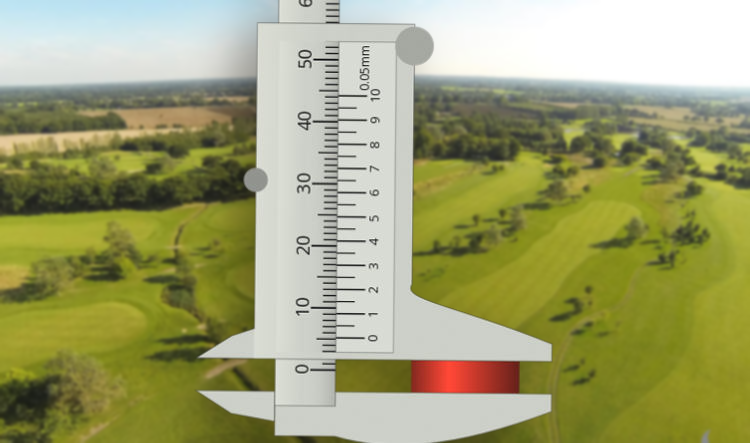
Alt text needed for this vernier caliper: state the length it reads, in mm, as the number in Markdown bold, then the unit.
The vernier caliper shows **5.2** mm
